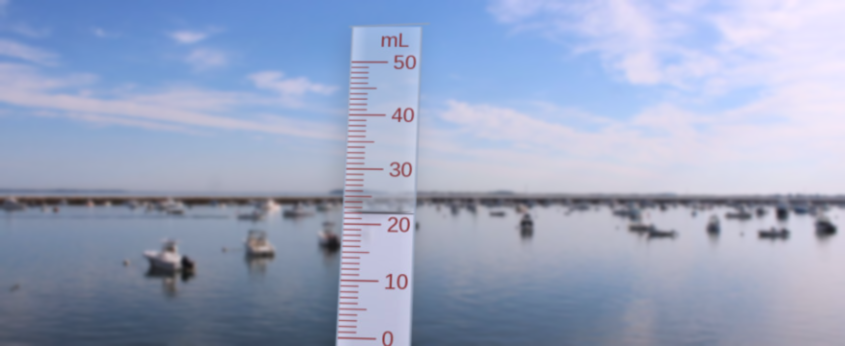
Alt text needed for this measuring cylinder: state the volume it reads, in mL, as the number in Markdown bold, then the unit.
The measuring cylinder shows **22** mL
